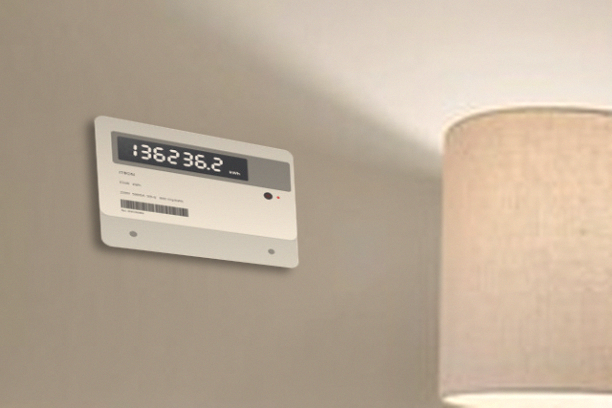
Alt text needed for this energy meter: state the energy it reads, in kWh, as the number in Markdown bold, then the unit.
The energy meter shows **136236.2** kWh
